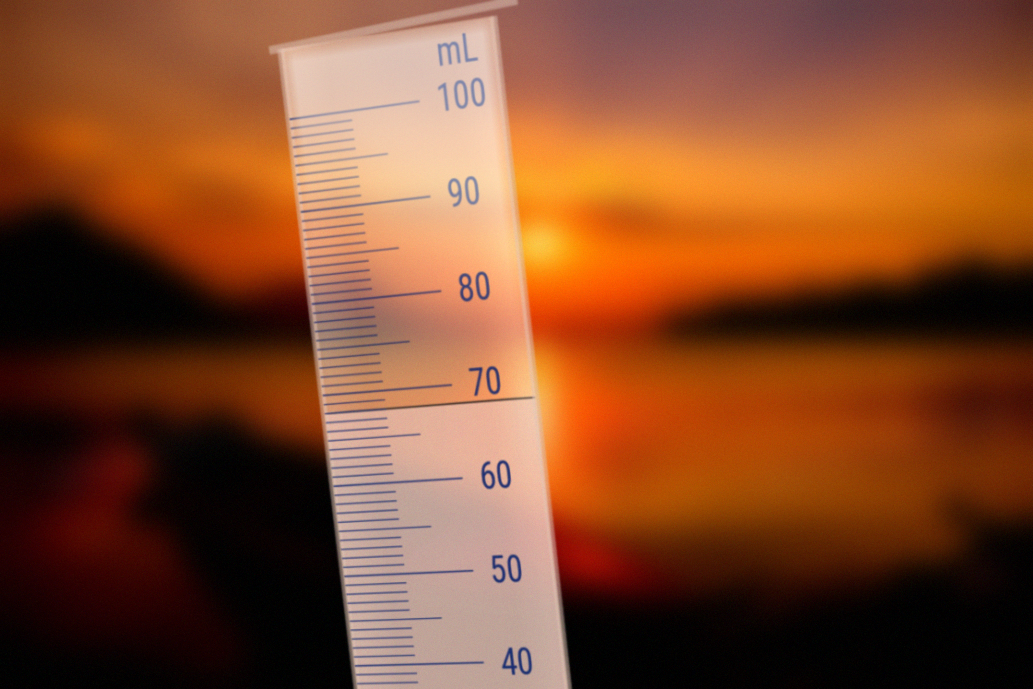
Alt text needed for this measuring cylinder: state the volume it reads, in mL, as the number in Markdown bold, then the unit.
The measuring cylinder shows **68** mL
